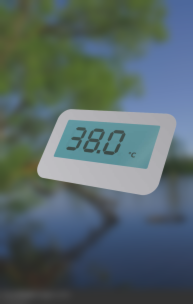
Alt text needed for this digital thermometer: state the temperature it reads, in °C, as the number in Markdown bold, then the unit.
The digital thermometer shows **38.0** °C
